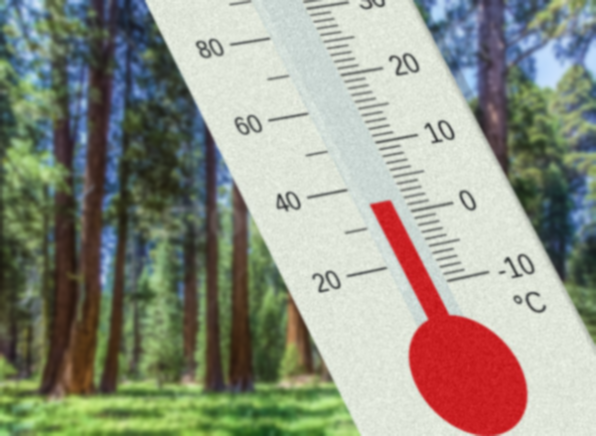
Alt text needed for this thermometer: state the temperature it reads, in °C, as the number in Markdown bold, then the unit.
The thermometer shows **2** °C
